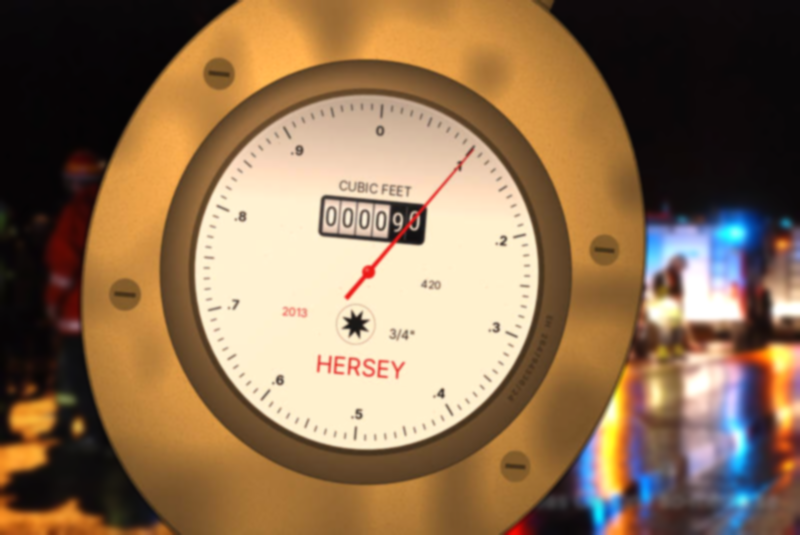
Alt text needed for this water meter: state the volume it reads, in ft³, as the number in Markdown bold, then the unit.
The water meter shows **90.10** ft³
